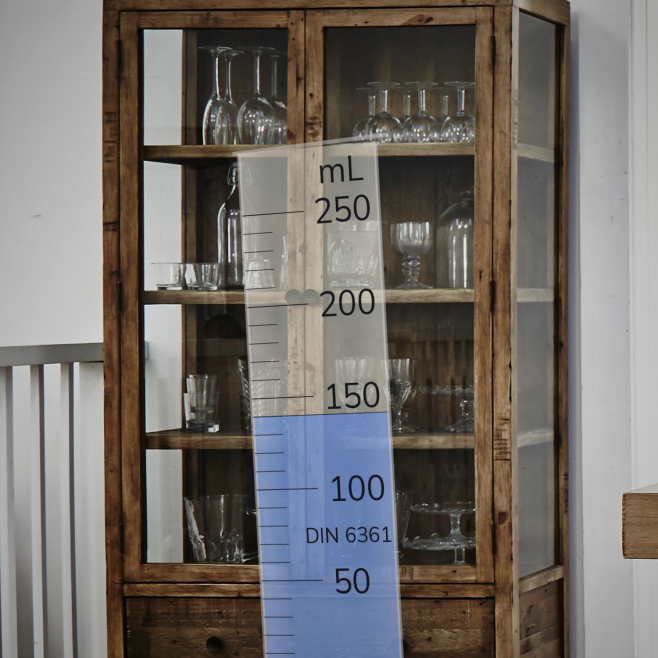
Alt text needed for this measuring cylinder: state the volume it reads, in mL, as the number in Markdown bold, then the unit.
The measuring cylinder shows **140** mL
